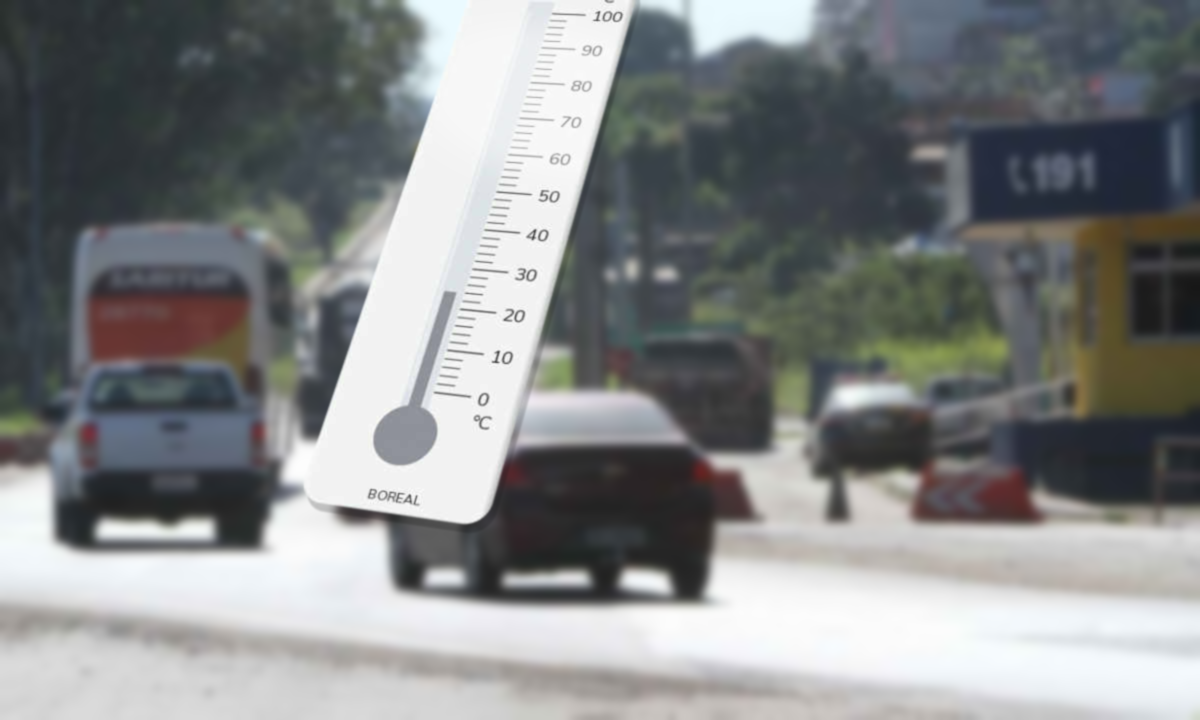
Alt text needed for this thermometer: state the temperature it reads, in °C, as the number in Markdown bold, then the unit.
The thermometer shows **24** °C
